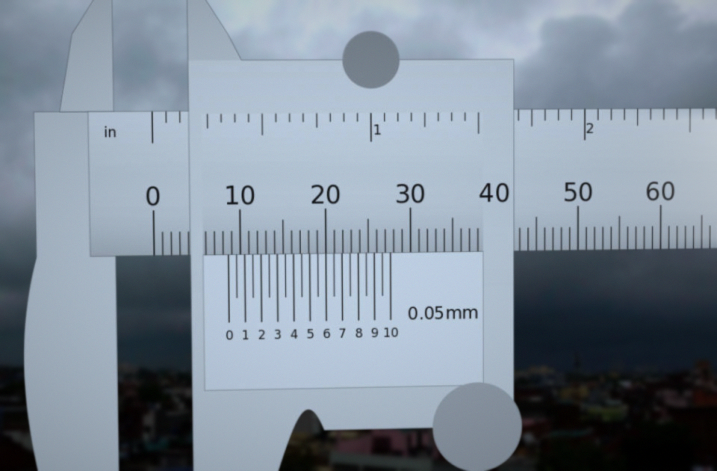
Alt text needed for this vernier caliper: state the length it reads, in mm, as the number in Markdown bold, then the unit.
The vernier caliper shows **8.6** mm
